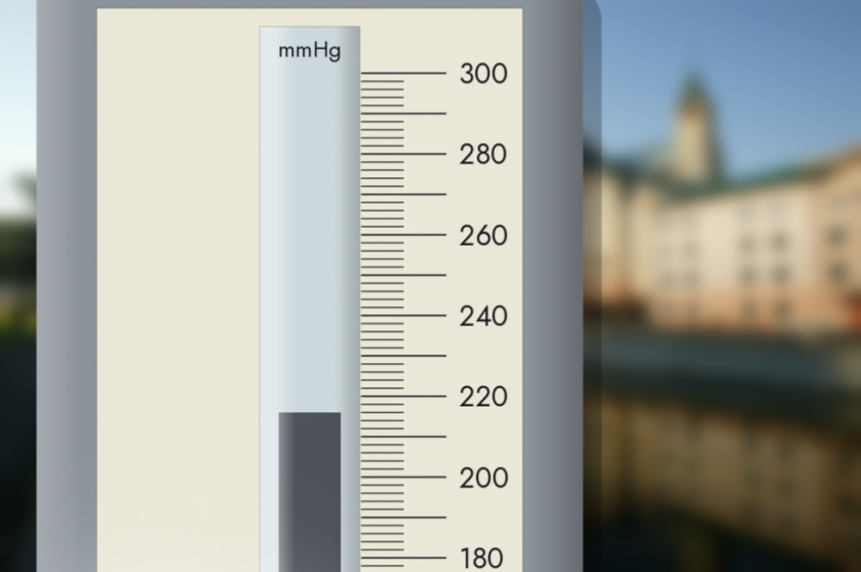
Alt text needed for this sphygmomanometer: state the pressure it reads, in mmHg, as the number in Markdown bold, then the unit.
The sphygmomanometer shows **216** mmHg
